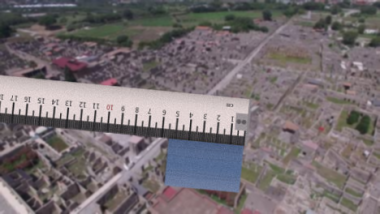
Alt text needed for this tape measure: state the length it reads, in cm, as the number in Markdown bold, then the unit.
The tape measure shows **5.5** cm
